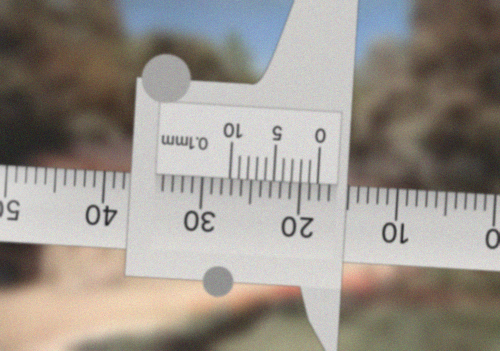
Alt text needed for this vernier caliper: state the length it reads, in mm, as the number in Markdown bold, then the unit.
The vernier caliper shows **18.2** mm
